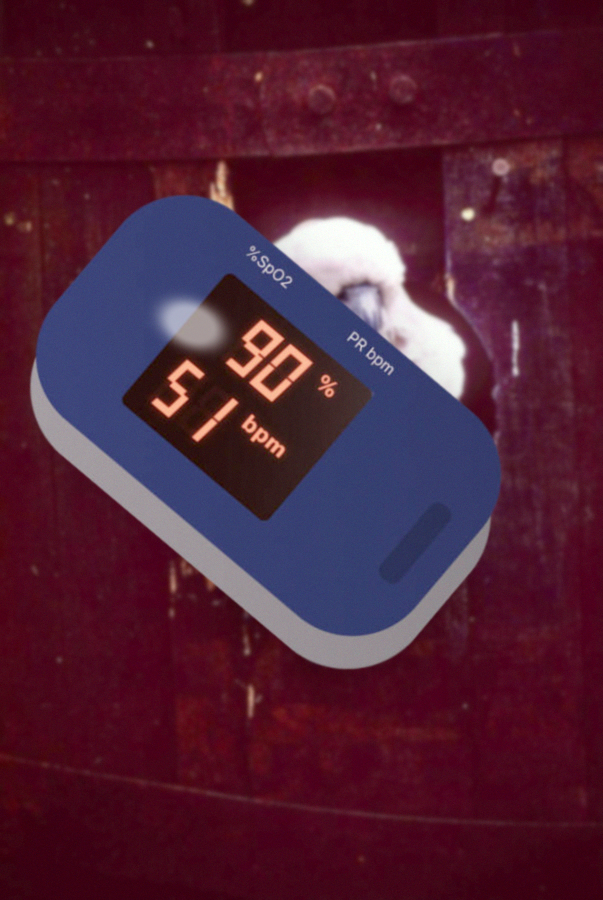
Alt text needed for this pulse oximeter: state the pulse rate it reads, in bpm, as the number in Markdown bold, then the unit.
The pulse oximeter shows **51** bpm
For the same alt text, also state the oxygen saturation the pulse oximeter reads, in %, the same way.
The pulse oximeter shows **90** %
